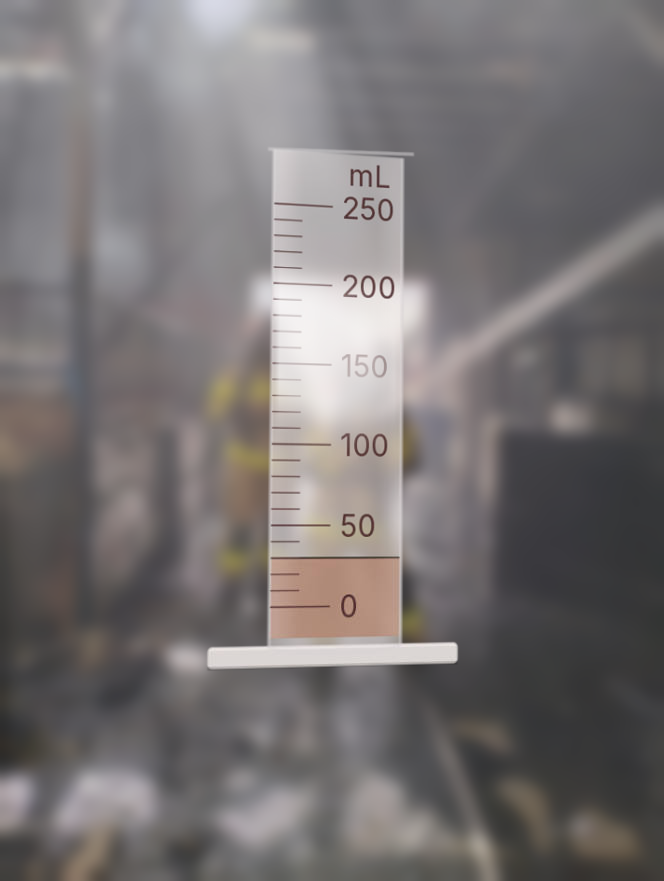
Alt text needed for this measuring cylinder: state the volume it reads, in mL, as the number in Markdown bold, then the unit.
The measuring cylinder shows **30** mL
